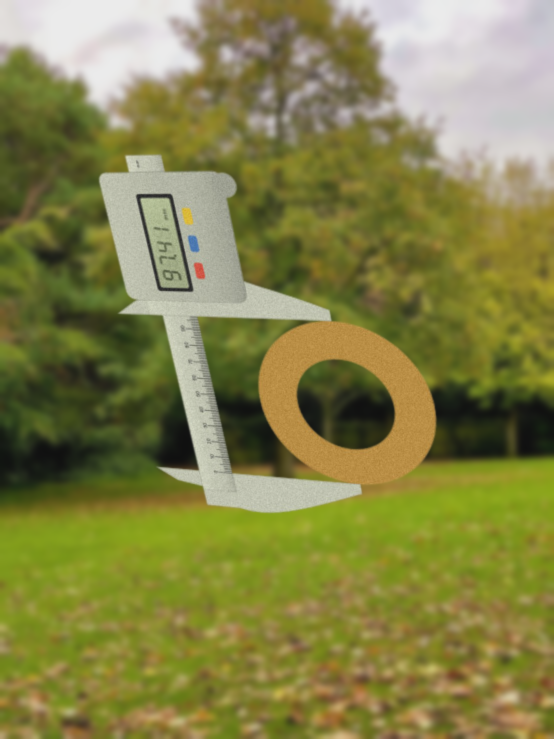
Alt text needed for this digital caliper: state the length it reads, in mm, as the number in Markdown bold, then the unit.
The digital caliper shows **97.41** mm
